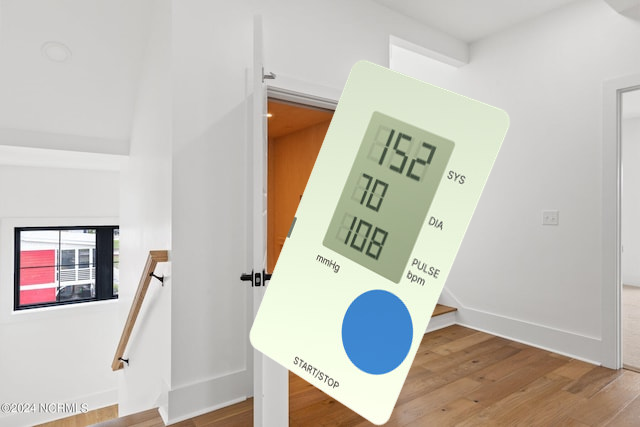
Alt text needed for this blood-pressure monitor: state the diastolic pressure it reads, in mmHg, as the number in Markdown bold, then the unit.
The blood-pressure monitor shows **70** mmHg
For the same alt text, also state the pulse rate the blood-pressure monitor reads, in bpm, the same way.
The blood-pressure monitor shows **108** bpm
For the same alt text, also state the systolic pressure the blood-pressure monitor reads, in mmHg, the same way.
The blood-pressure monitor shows **152** mmHg
